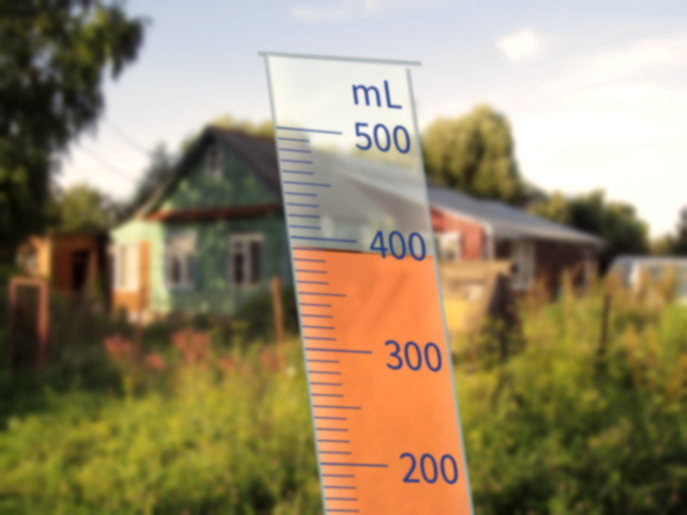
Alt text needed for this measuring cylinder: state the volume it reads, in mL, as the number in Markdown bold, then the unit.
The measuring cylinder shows **390** mL
